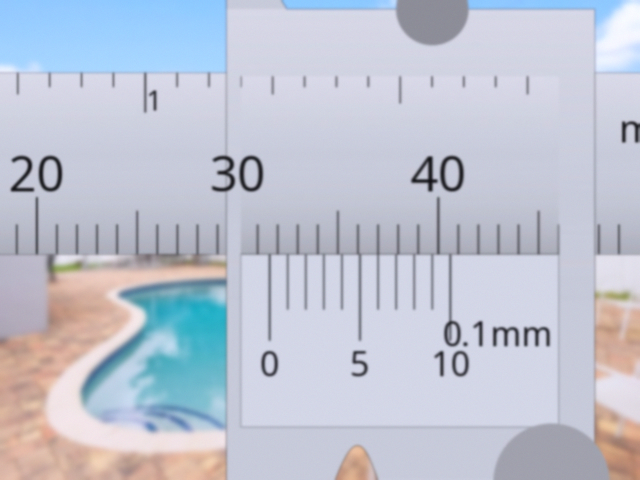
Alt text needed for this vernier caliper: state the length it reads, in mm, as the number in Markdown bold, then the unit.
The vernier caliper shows **31.6** mm
